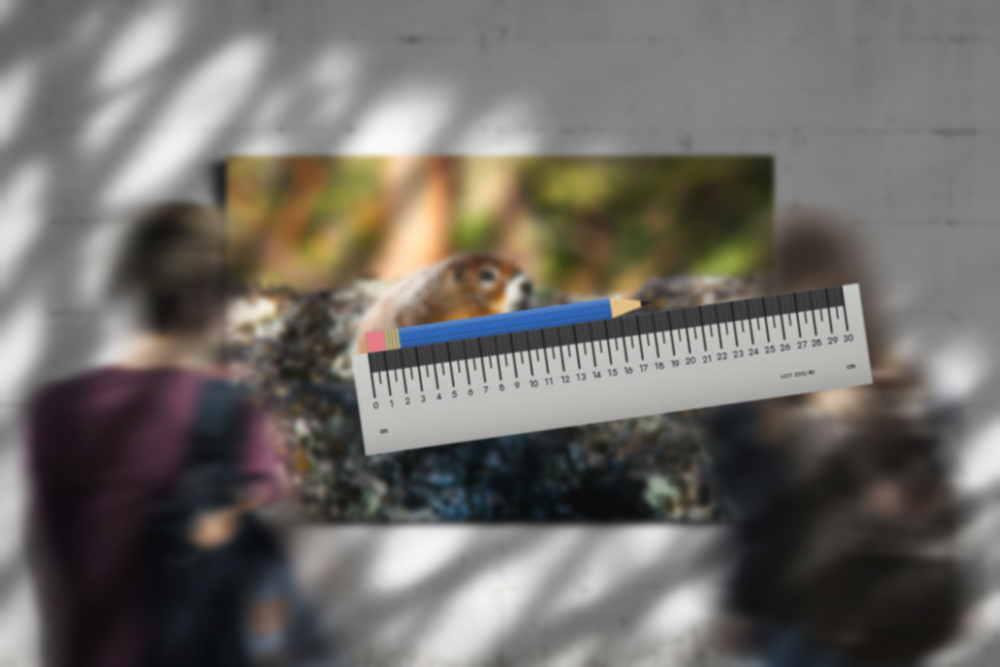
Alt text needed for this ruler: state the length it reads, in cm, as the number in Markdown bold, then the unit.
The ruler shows **18** cm
